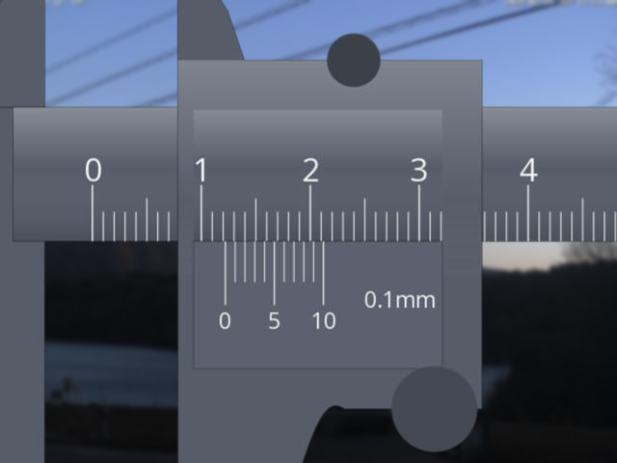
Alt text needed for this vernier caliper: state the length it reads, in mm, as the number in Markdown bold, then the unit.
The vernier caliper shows **12.2** mm
